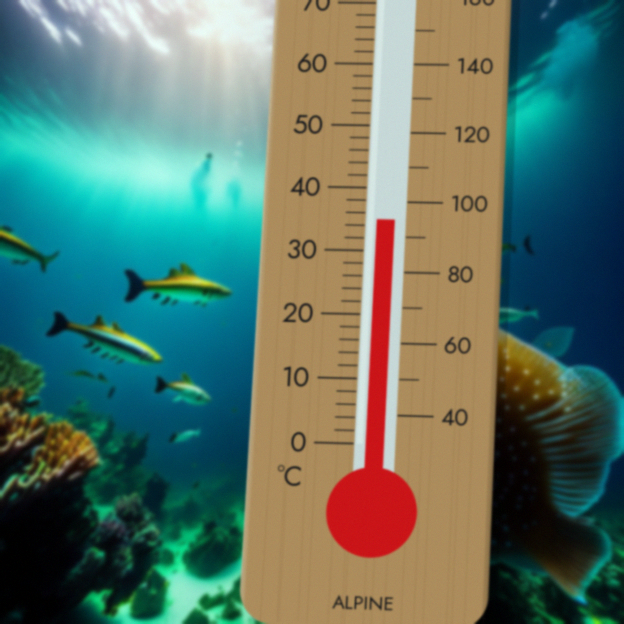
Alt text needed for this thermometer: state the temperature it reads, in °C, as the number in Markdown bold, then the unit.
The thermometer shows **35** °C
